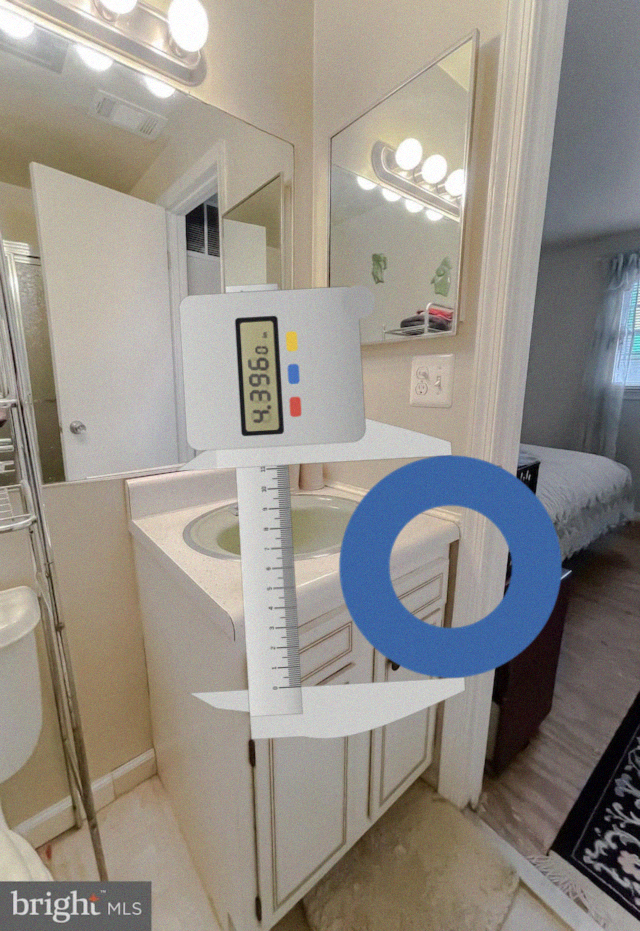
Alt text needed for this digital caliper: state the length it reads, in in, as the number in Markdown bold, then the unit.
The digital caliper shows **4.3960** in
